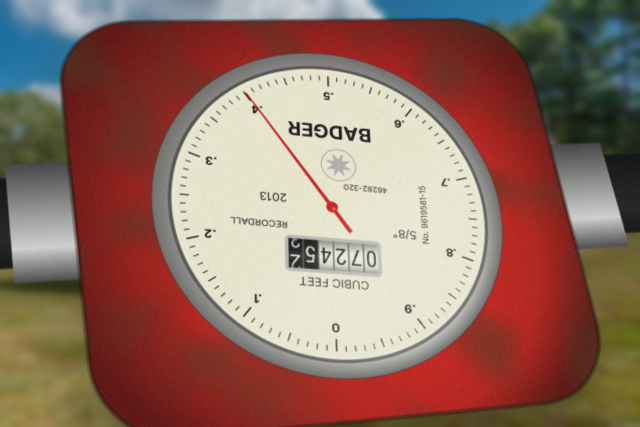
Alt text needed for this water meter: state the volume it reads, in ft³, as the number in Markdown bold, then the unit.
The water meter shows **72452.40** ft³
